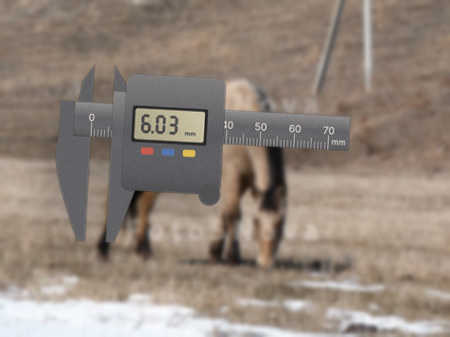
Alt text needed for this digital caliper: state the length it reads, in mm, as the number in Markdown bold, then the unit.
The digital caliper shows **6.03** mm
